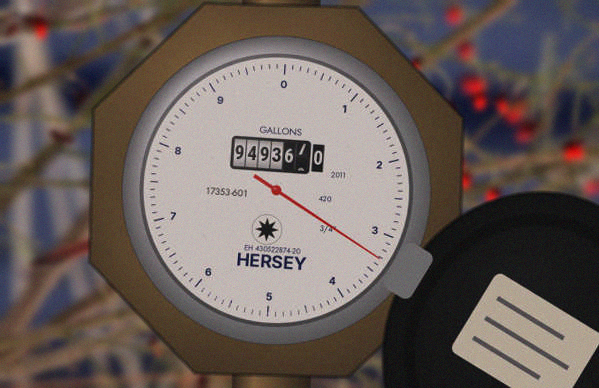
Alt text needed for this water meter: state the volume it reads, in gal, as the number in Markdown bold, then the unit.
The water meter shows **9493673.3** gal
